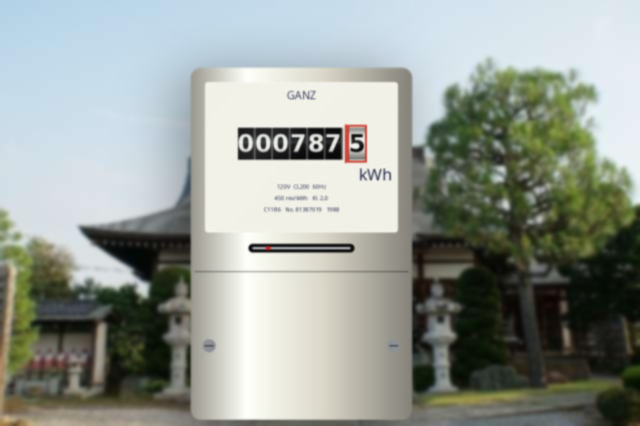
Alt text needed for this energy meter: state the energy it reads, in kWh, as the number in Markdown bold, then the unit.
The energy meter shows **787.5** kWh
